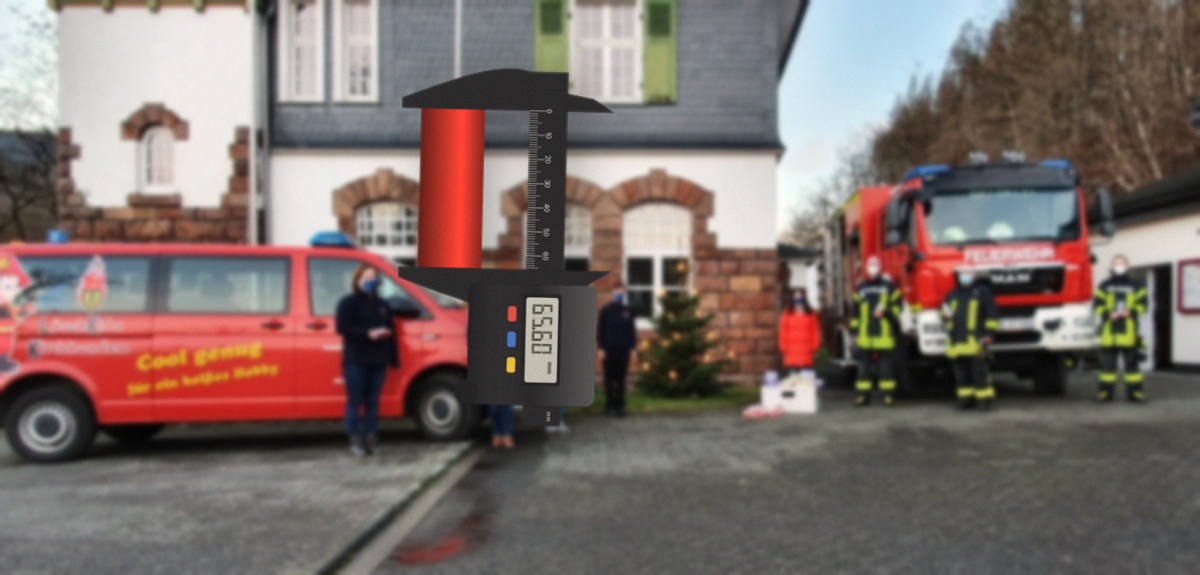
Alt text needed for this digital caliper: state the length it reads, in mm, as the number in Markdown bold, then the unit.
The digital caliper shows **65.60** mm
